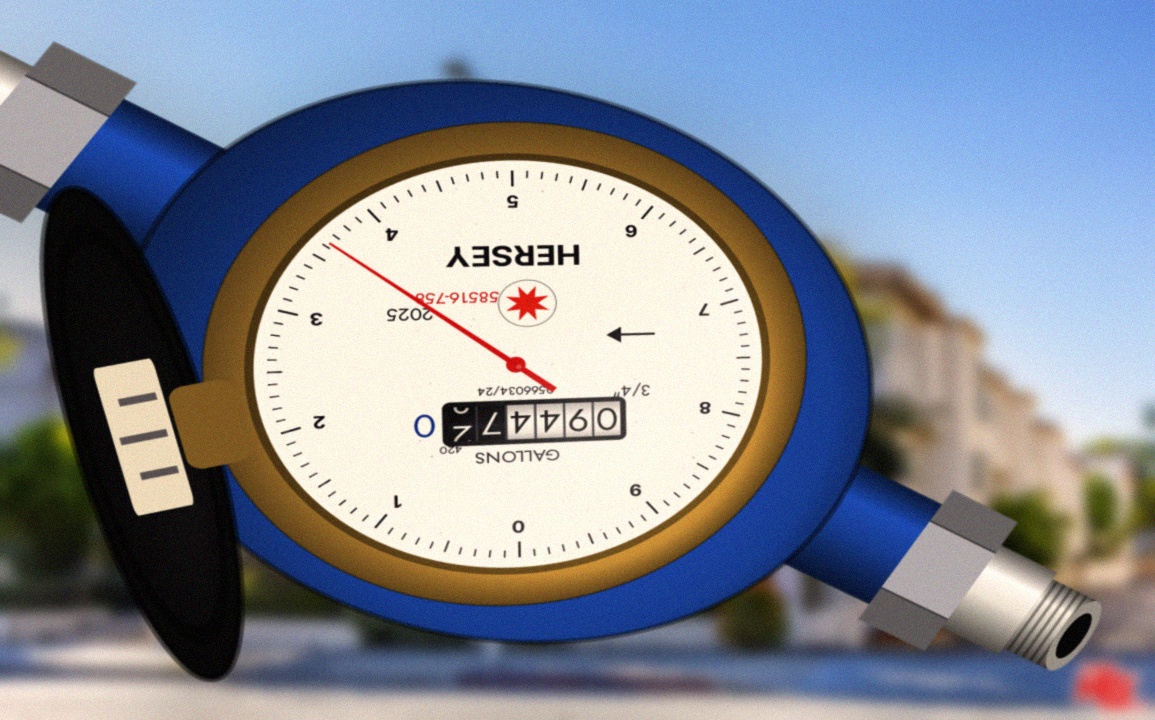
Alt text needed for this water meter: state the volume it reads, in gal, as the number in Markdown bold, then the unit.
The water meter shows **944723.6** gal
